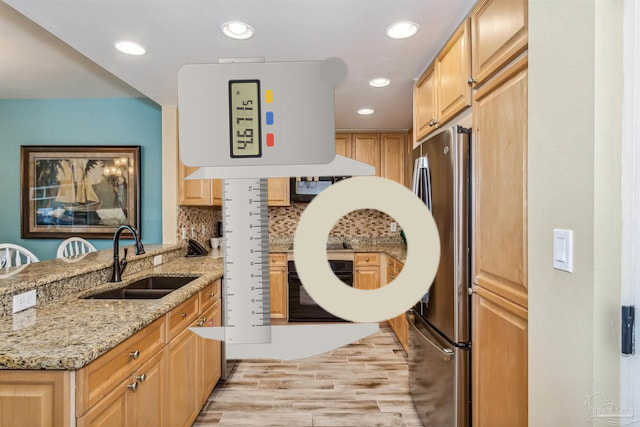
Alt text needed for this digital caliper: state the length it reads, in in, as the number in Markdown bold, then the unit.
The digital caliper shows **4.6715** in
